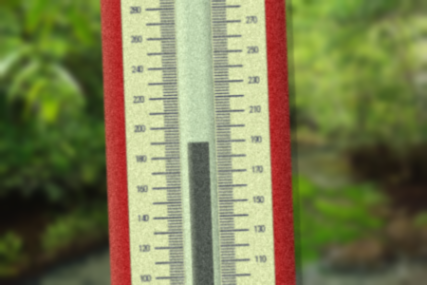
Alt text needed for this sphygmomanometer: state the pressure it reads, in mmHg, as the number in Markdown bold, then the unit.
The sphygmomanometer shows **190** mmHg
